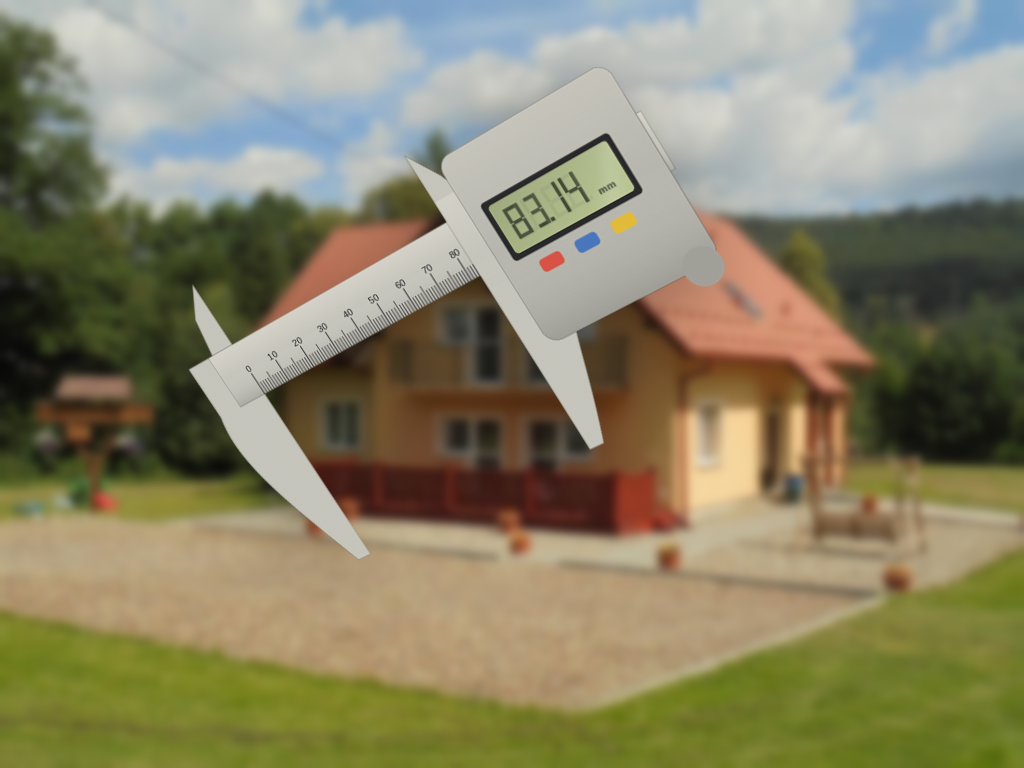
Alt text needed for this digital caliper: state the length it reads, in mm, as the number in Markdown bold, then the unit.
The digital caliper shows **83.14** mm
